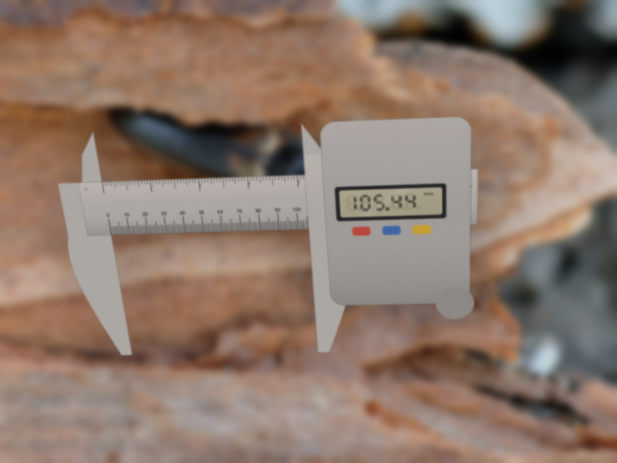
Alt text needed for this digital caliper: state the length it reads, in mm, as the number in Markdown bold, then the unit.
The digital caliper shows **105.44** mm
